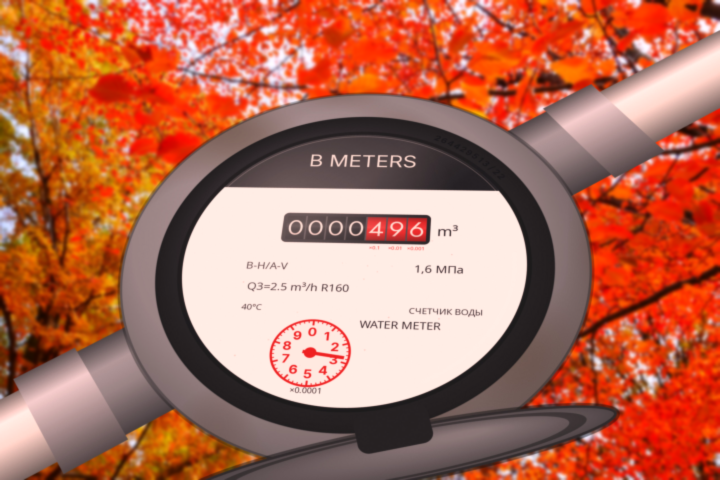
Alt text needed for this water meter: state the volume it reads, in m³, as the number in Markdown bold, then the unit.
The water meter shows **0.4962** m³
